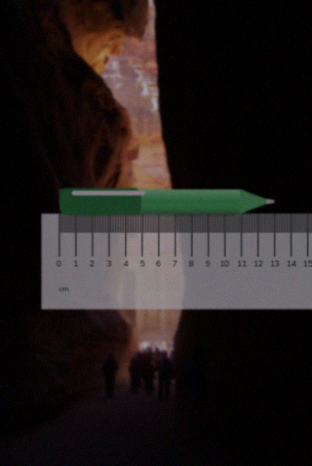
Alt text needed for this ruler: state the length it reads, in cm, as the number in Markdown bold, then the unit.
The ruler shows **13** cm
